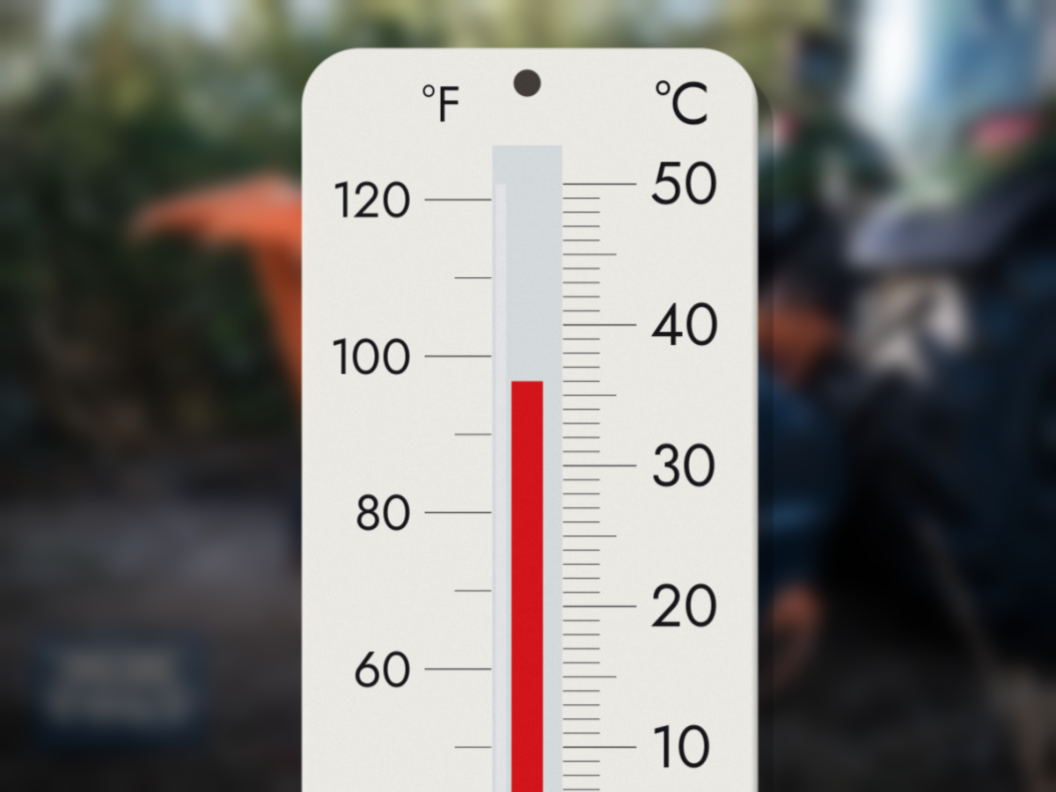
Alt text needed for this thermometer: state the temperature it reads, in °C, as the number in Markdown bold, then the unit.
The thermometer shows **36** °C
